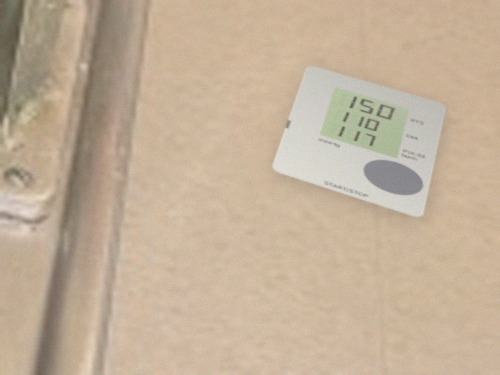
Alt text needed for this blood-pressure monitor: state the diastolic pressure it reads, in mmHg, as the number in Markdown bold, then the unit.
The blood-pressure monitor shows **110** mmHg
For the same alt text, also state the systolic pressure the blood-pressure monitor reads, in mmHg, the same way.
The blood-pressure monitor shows **150** mmHg
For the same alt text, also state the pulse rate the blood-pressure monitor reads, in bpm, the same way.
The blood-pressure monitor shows **117** bpm
